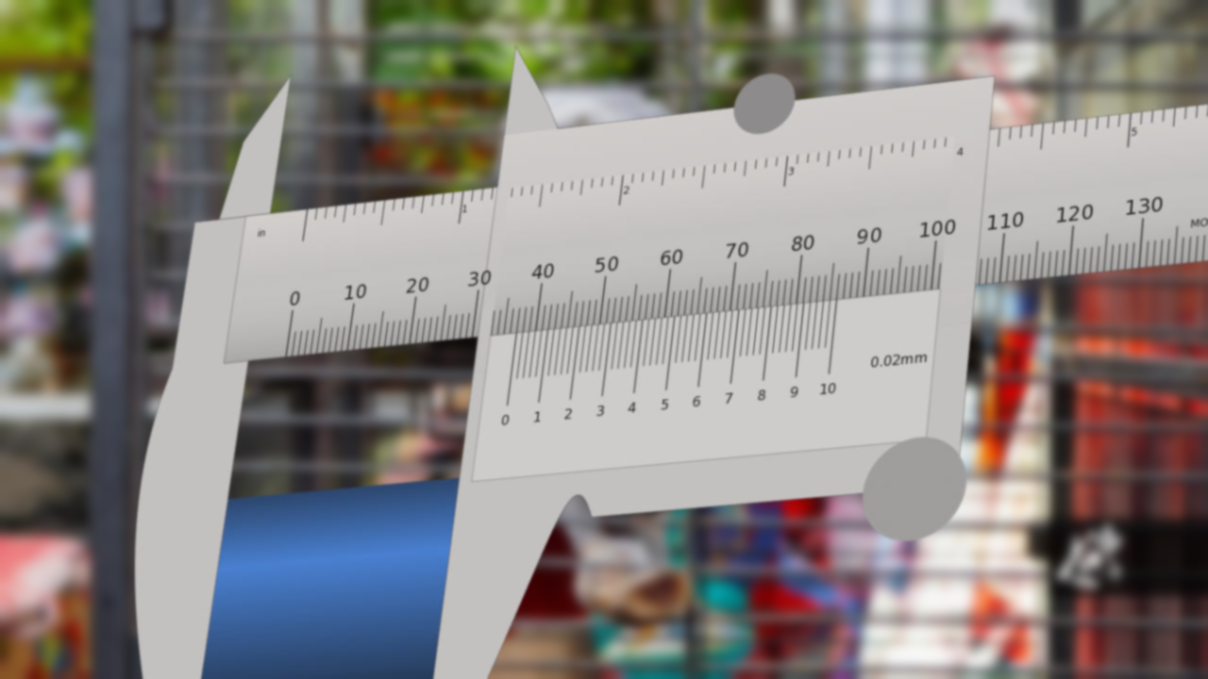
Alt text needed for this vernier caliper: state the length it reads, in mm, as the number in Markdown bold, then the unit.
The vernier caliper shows **37.0** mm
